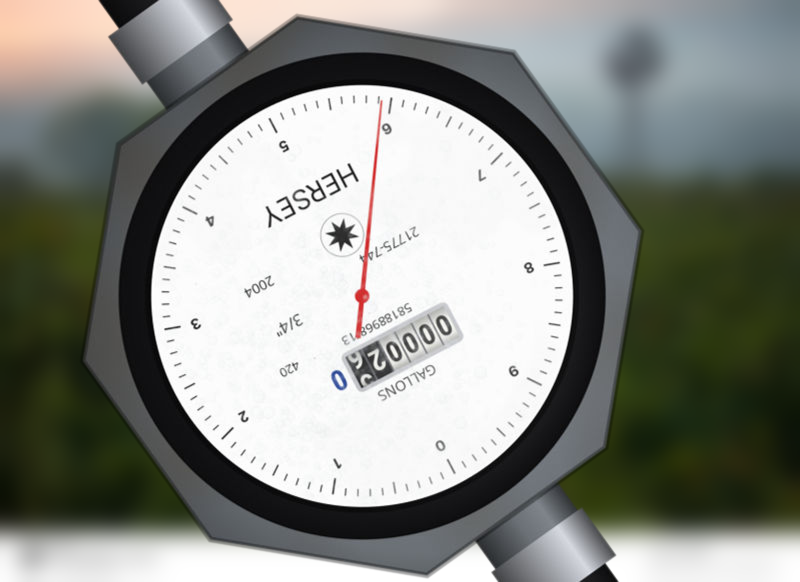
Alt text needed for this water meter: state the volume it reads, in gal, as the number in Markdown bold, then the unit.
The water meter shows **255.9** gal
